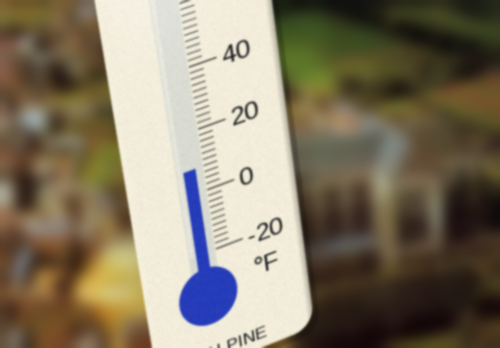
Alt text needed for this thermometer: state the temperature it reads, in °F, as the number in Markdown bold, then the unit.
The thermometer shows **8** °F
